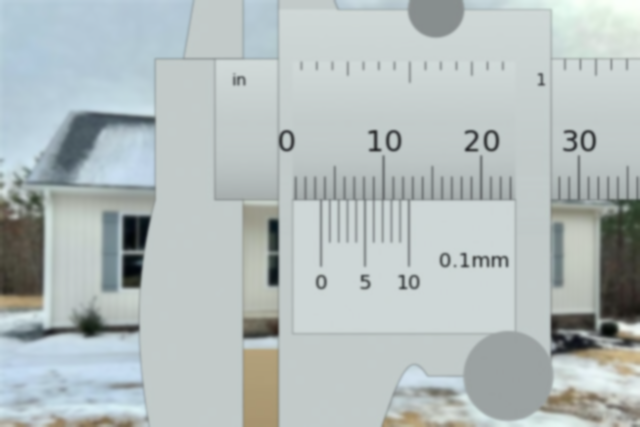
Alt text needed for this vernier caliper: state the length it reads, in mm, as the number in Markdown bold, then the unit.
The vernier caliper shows **3.6** mm
